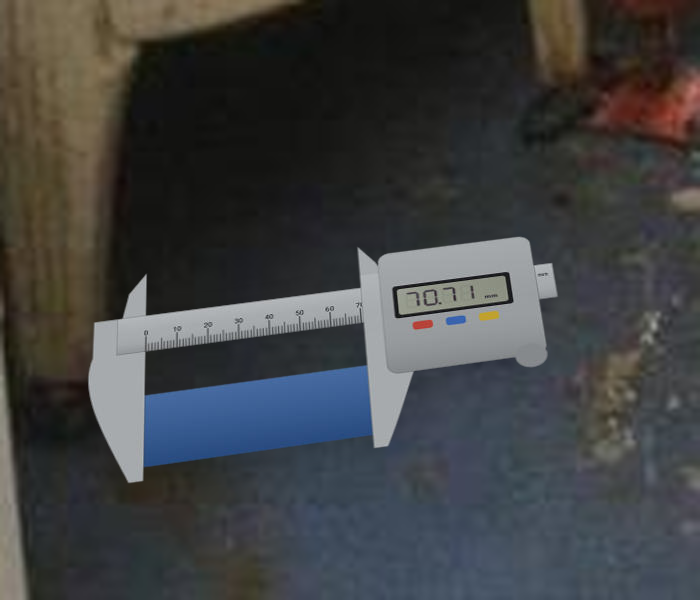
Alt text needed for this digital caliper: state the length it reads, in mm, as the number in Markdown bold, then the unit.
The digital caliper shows **70.71** mm
